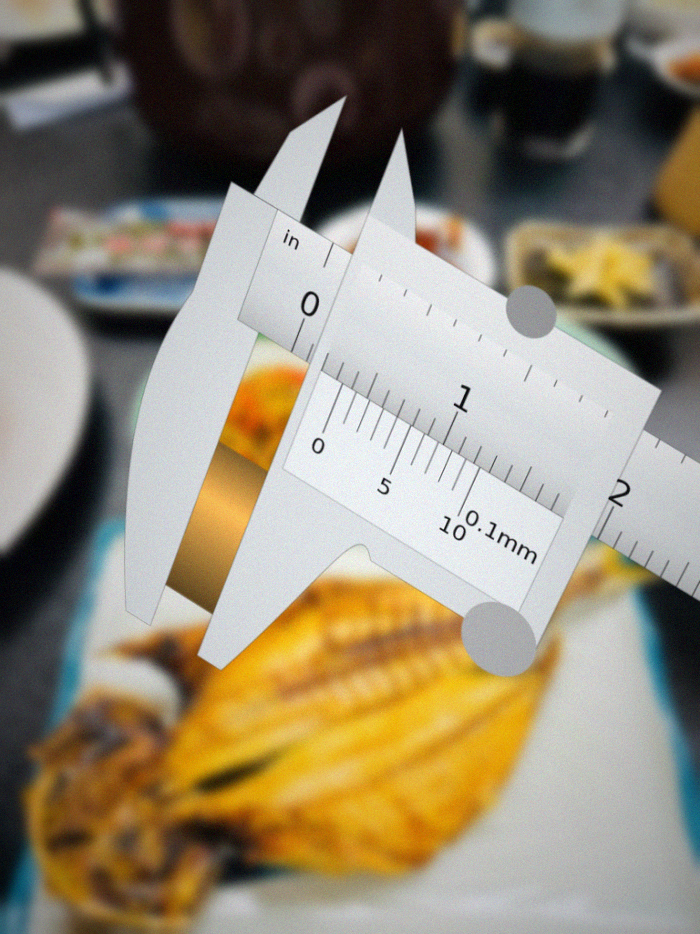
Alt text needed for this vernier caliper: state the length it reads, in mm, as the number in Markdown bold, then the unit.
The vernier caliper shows **3.4** mm
